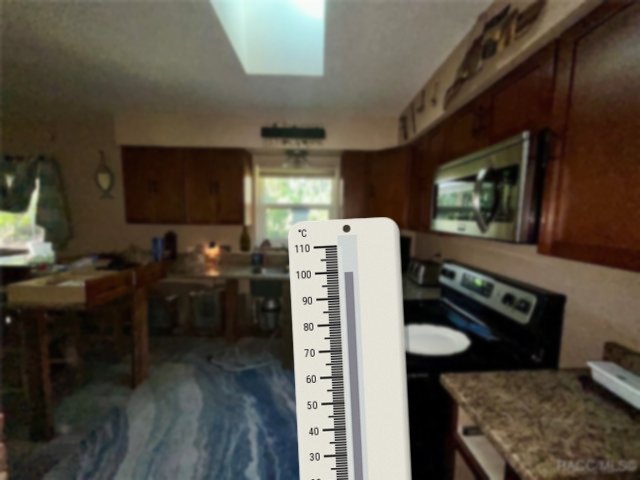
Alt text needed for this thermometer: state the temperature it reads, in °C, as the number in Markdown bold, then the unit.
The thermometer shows **100** °C
